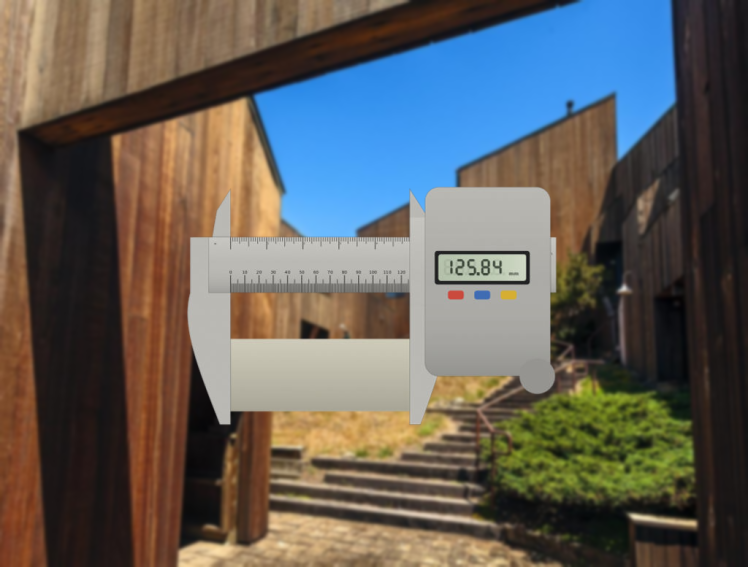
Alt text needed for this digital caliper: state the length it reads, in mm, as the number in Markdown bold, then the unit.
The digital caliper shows **125.84** mm
